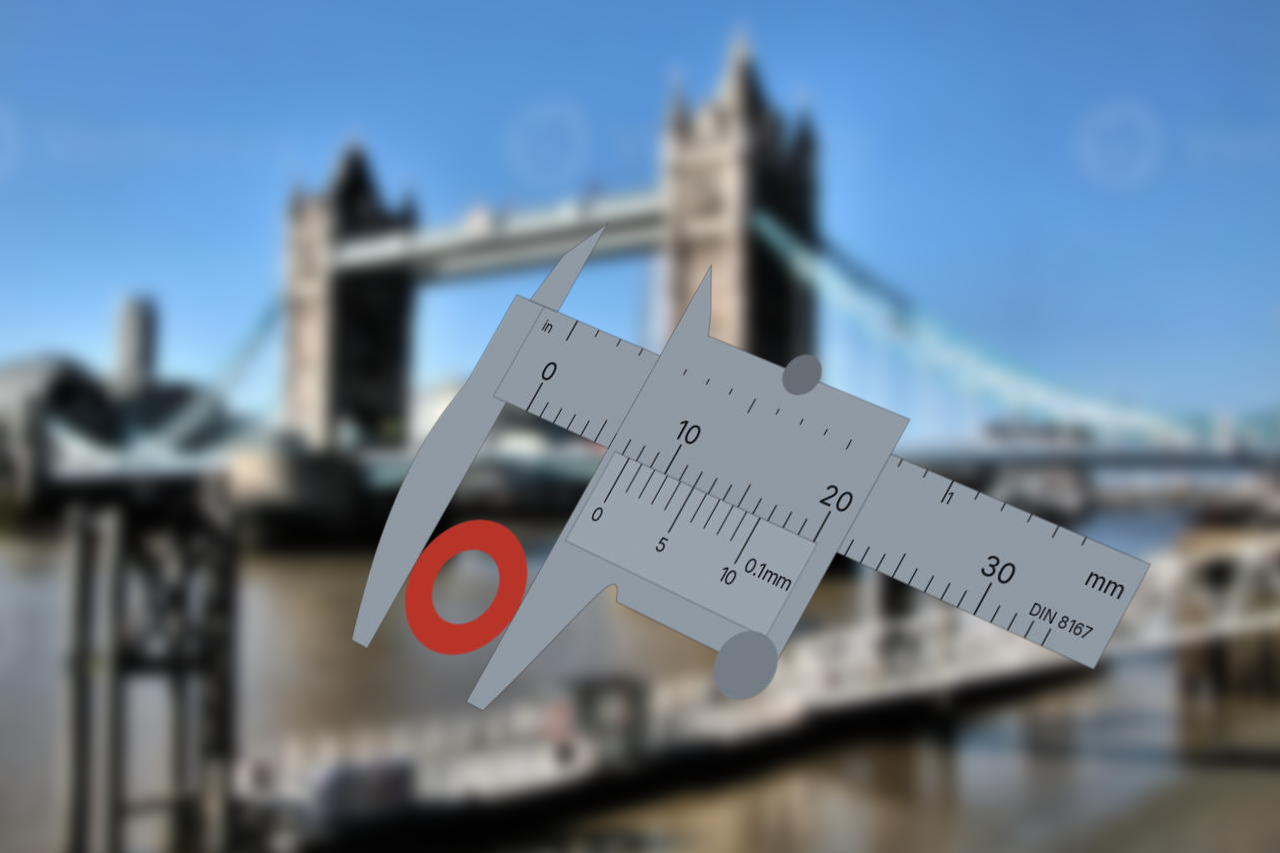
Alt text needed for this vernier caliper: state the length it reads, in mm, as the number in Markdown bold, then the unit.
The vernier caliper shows **7.5** mm
